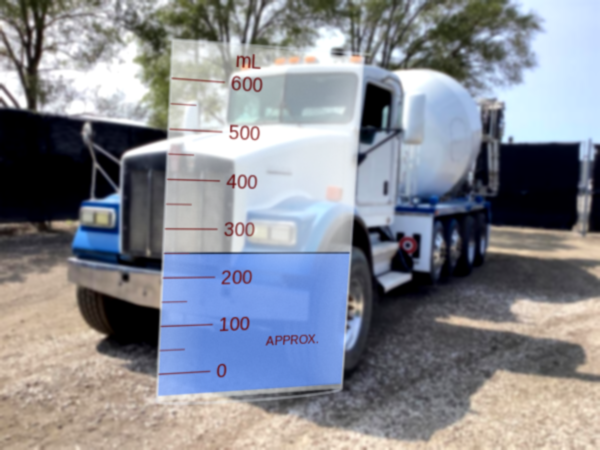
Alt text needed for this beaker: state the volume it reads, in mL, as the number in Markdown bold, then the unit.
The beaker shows **250** mL
